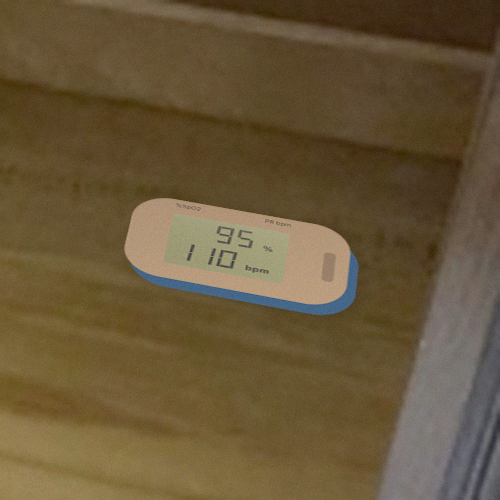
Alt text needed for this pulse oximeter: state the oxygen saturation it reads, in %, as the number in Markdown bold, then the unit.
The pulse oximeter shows **95** %
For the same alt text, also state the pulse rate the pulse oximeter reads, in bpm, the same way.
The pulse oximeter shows **110** bpm
